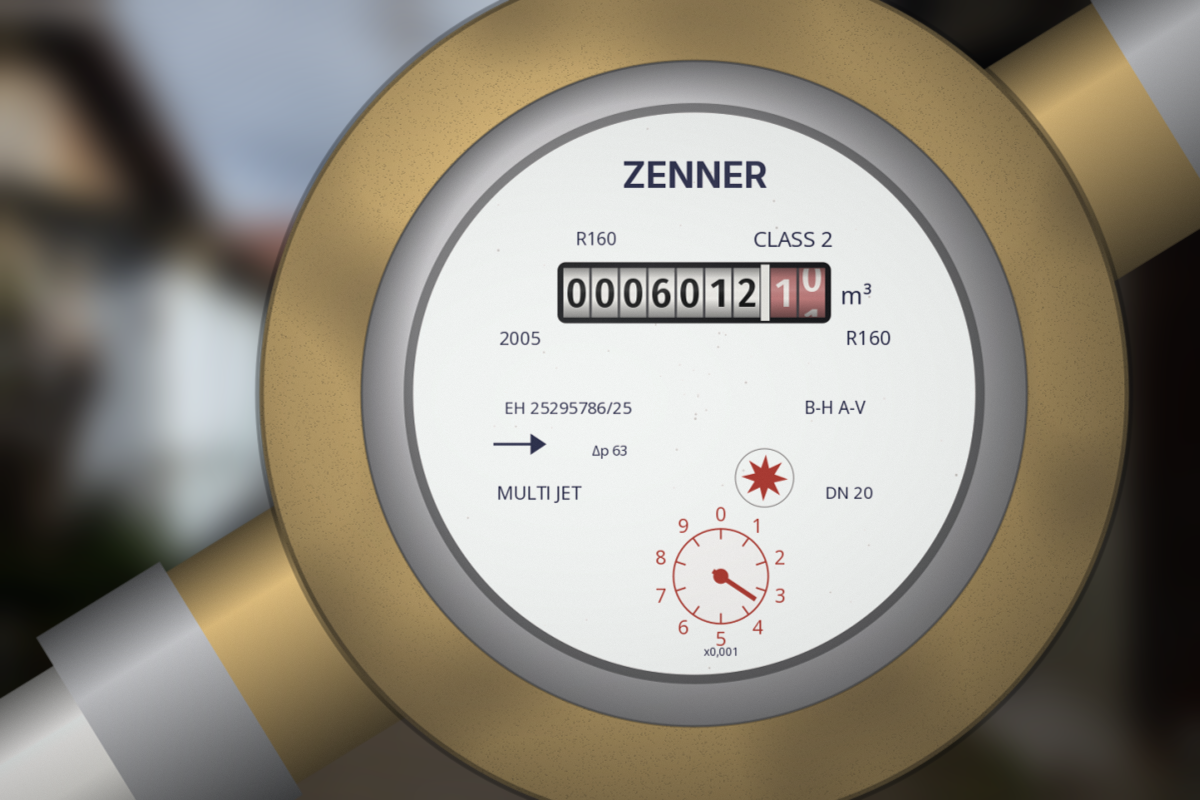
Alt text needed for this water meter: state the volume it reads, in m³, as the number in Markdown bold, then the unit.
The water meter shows **6012.103** m³
